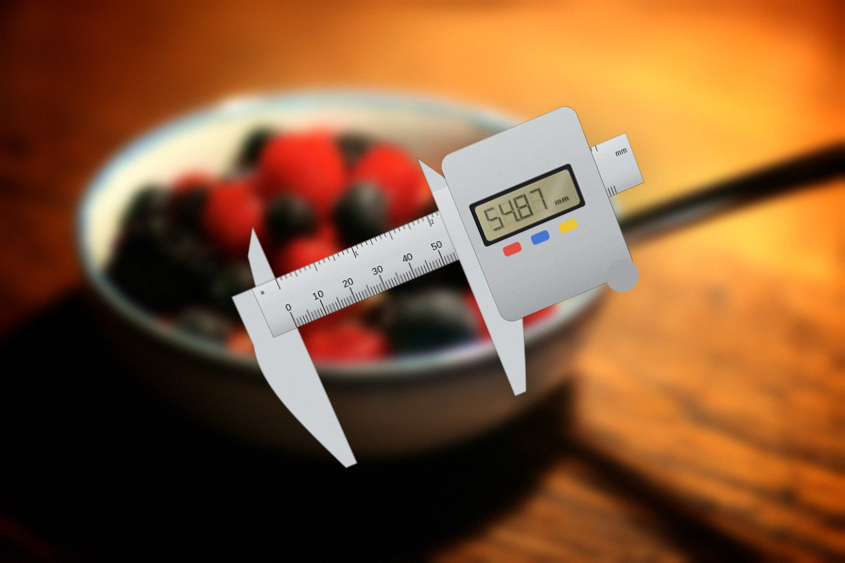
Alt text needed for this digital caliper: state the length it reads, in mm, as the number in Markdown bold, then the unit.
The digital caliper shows **54.87** mm
